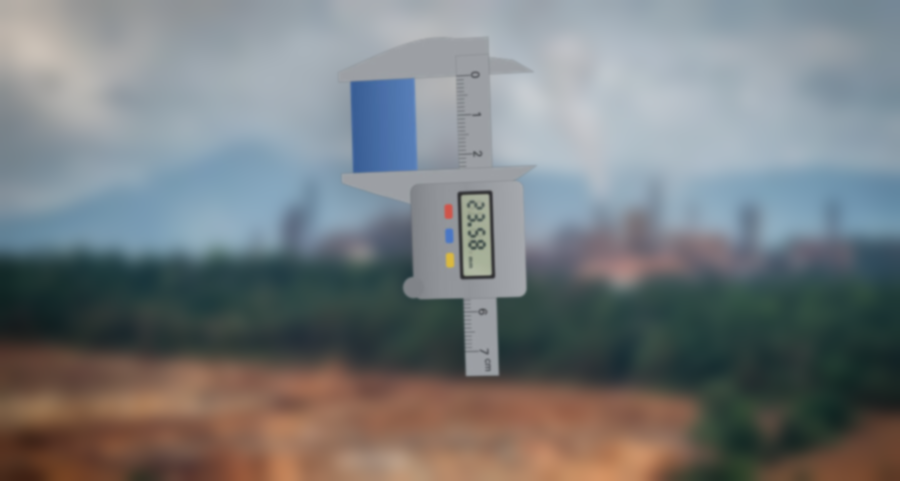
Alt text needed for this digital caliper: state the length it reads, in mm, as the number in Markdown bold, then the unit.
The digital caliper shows **23.58** mm
